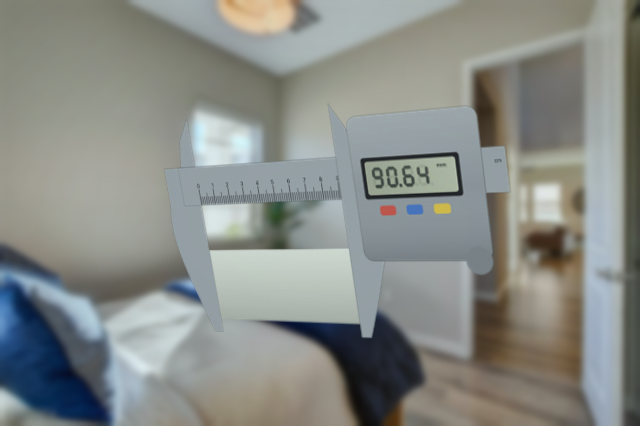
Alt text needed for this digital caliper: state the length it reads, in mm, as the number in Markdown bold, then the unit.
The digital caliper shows **90.64** mm
